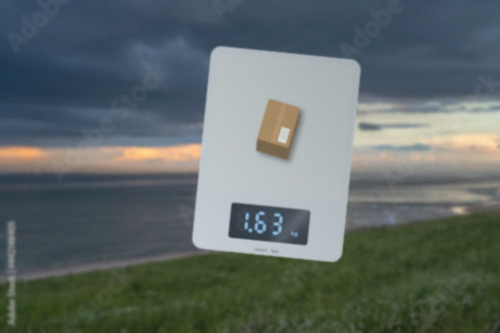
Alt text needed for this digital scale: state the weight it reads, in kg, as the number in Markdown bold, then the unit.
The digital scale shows **1.63** kg
